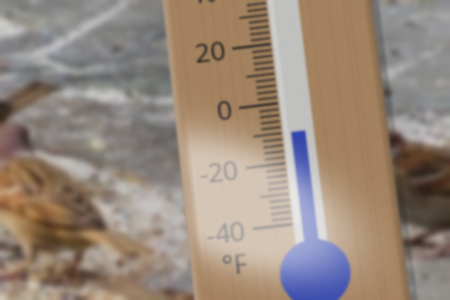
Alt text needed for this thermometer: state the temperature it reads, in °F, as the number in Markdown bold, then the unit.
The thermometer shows **-10** °F
